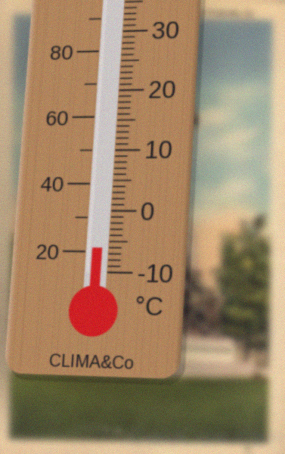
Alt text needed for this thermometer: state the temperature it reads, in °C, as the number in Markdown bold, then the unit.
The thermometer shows **-6** °C
